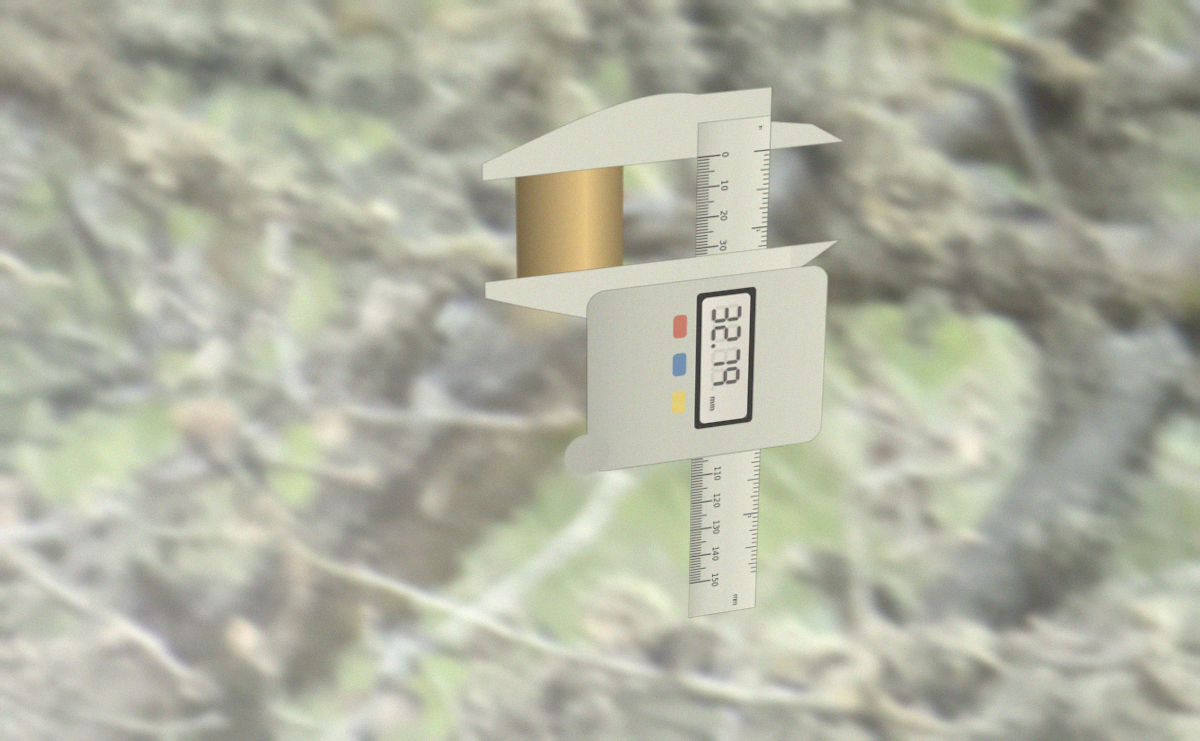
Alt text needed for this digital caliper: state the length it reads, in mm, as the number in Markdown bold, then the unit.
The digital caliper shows **32.79** mm
